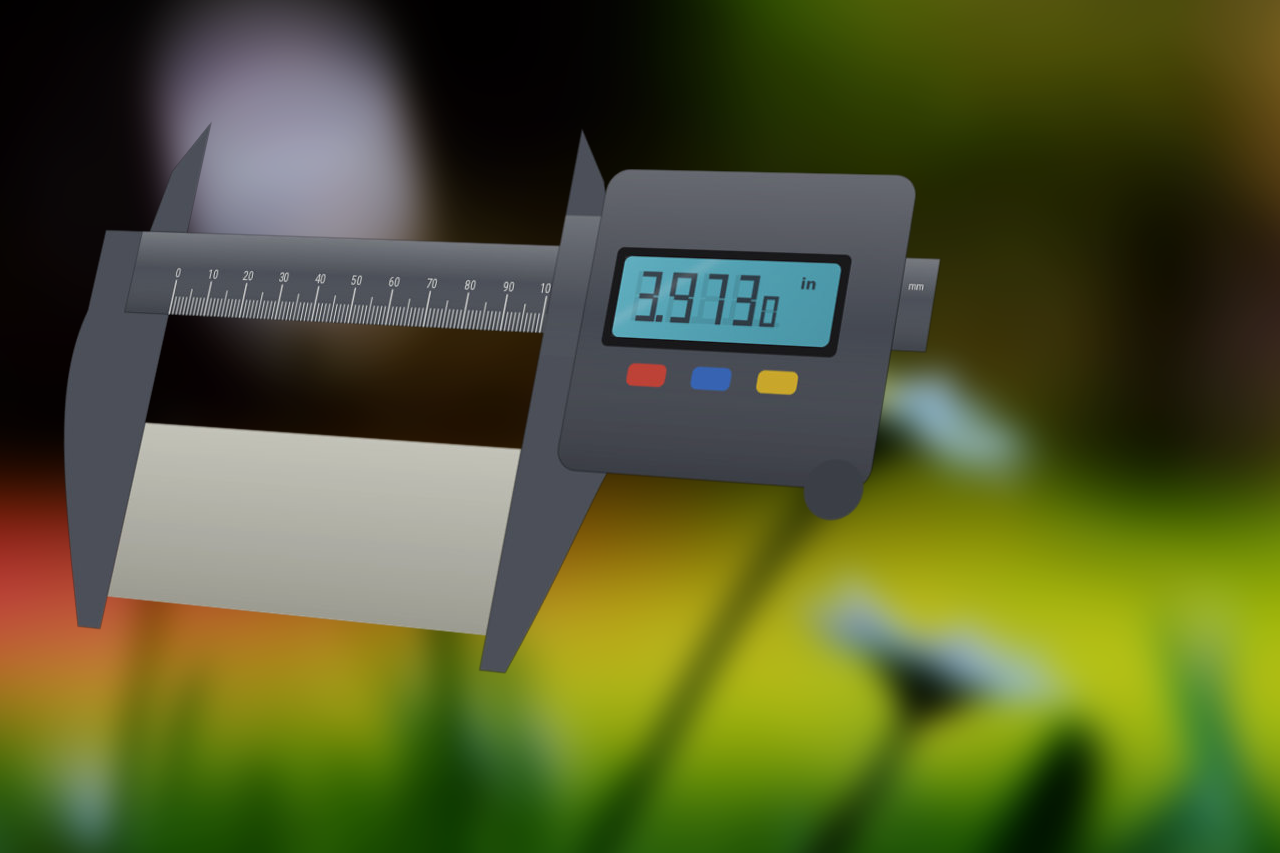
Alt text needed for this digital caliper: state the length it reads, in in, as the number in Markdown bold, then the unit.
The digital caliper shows **3.9730** in
